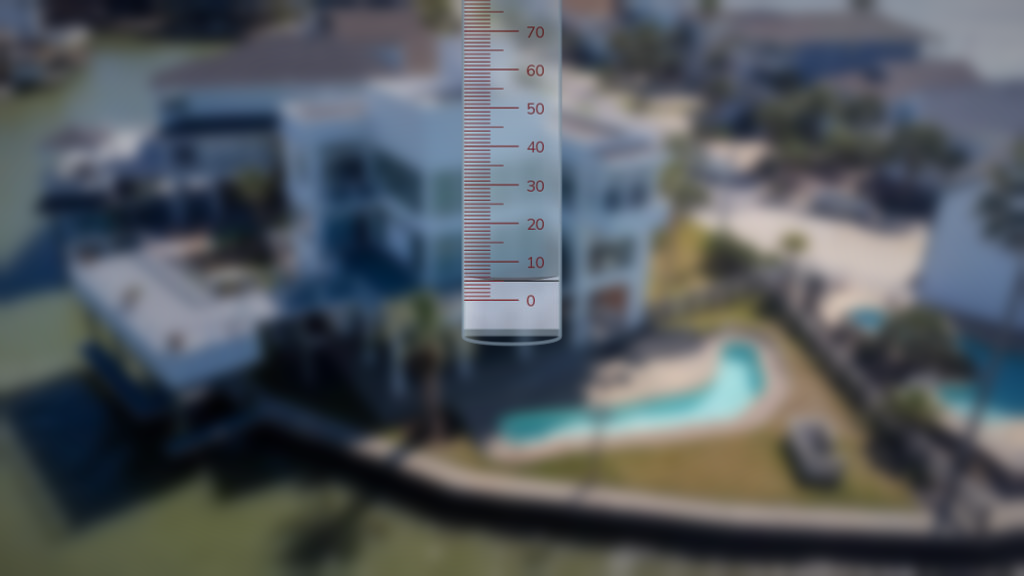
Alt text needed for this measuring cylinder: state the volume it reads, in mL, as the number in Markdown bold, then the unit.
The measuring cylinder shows **5** mL
